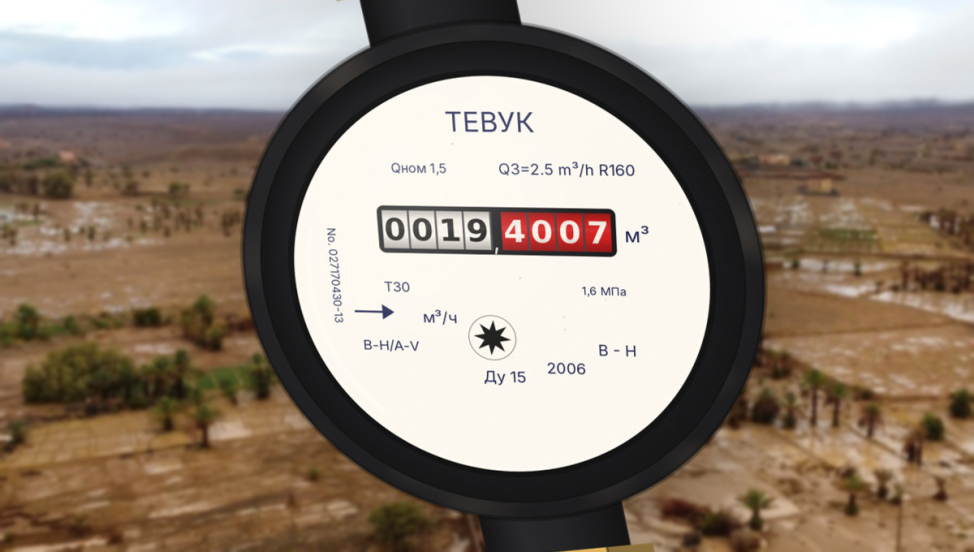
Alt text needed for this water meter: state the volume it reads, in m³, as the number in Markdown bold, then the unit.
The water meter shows **19.4007** m³
